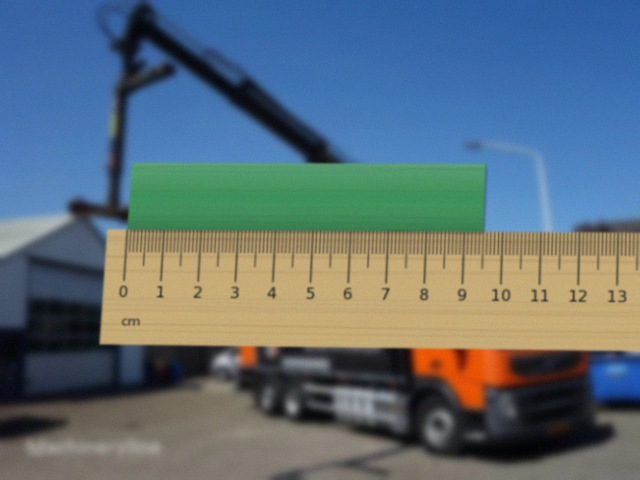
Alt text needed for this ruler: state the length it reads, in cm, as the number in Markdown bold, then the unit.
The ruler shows **9.5** cm
